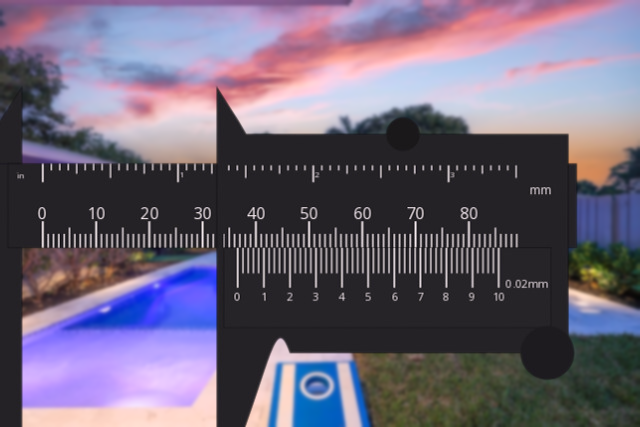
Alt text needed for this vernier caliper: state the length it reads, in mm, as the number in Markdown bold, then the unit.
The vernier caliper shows **36.6** mm
